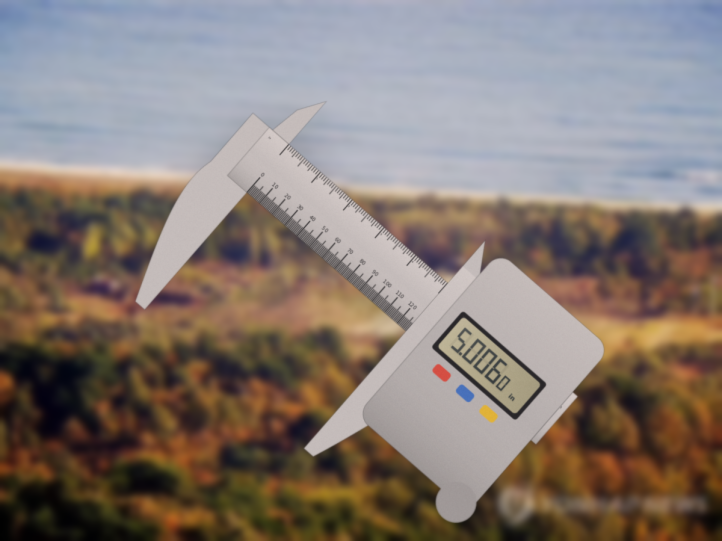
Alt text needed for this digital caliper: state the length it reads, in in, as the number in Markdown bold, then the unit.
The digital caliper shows **5.0060** in
